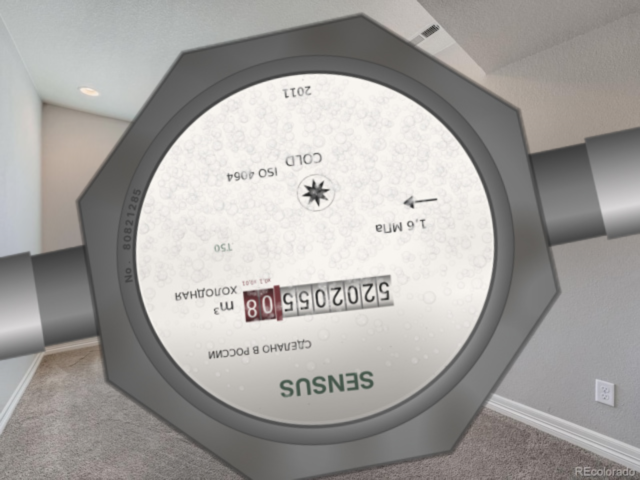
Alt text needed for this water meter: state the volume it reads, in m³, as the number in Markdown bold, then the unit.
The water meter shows **5202055.08** m³
